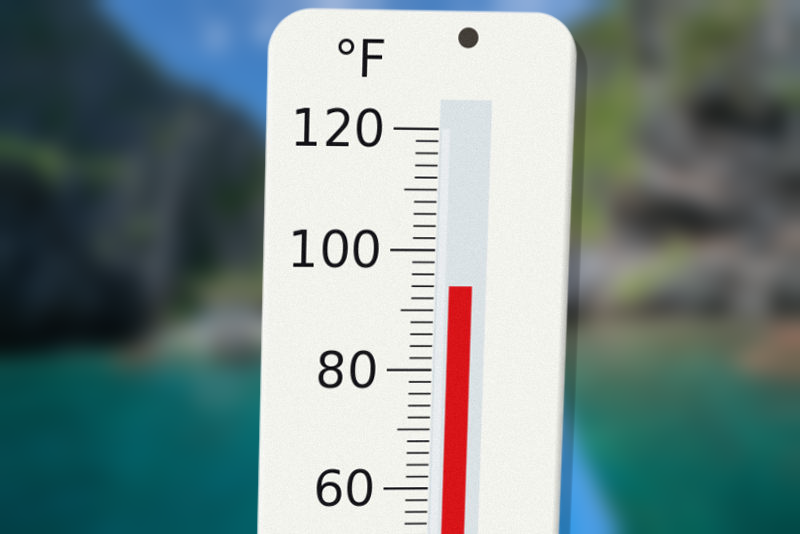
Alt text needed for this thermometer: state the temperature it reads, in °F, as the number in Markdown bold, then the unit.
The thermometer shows **94** °F
